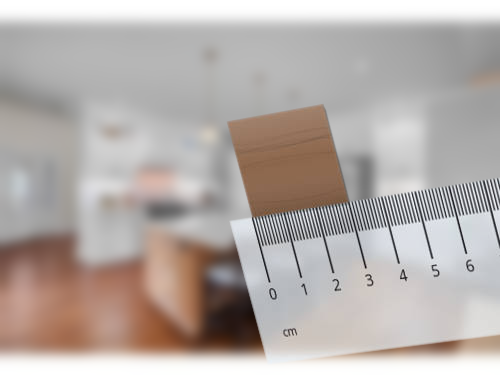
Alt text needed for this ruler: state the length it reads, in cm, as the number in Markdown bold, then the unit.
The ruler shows **3** cm
